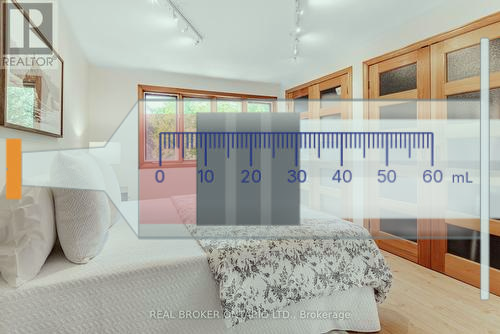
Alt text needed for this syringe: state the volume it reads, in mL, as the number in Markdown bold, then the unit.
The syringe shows **8** mL
